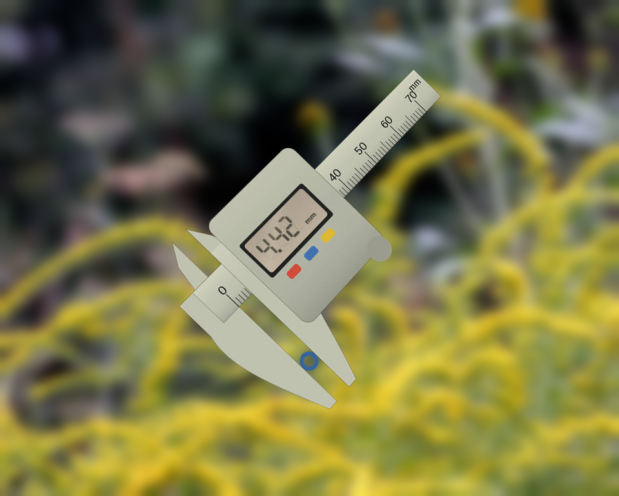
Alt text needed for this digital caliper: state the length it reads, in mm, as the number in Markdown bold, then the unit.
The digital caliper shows **4.42** mm
